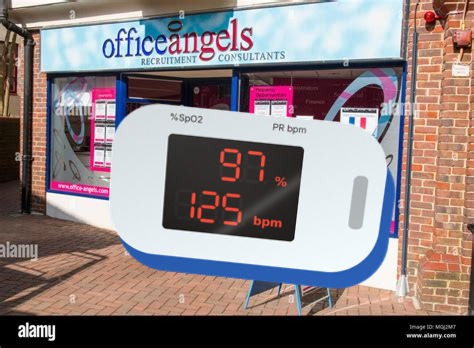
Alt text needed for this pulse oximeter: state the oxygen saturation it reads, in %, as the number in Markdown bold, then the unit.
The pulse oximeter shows **97** %
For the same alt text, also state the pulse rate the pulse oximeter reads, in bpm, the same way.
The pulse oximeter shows **125** bpm
